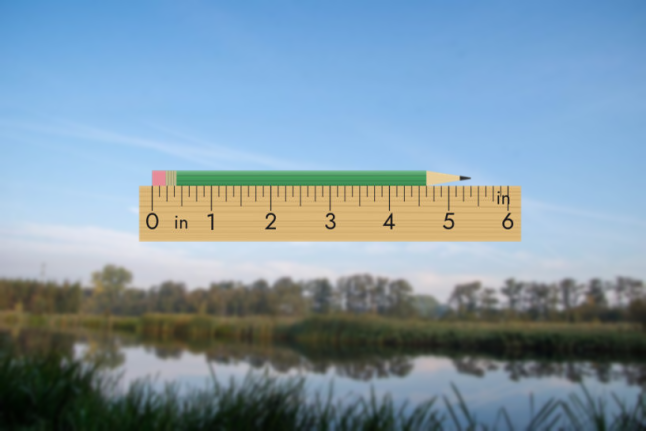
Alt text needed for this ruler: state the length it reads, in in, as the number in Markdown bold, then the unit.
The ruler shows **5.375** in
